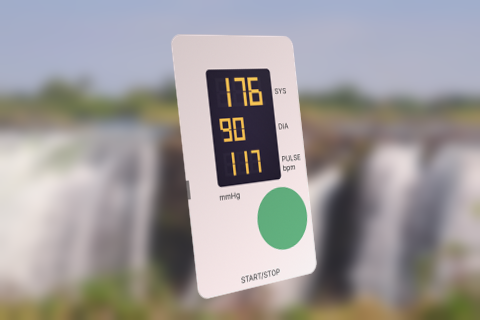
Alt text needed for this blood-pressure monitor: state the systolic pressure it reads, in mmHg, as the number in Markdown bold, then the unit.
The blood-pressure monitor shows **176** mmHg
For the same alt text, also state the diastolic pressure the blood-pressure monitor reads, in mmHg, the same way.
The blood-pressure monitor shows **90** mmHg
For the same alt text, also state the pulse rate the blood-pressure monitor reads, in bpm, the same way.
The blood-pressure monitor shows **117** bpm
